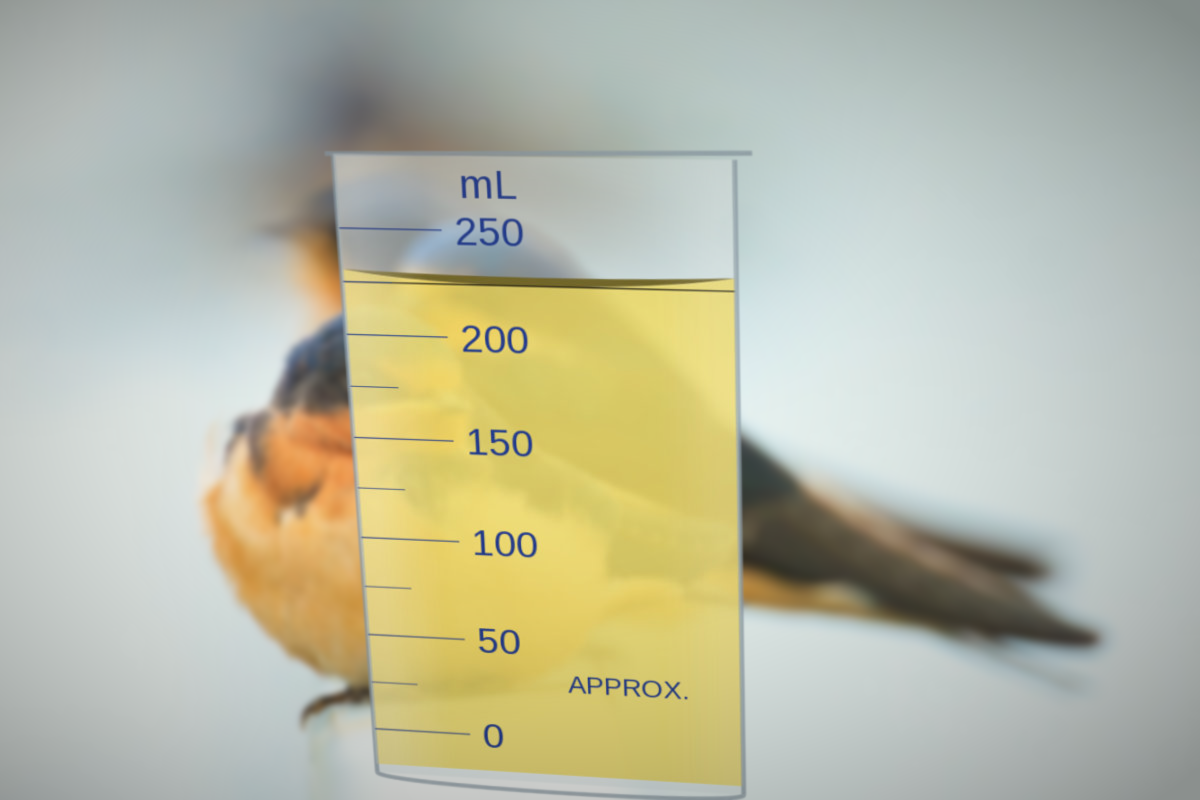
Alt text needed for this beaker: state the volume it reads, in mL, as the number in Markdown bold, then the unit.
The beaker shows **225** mL
